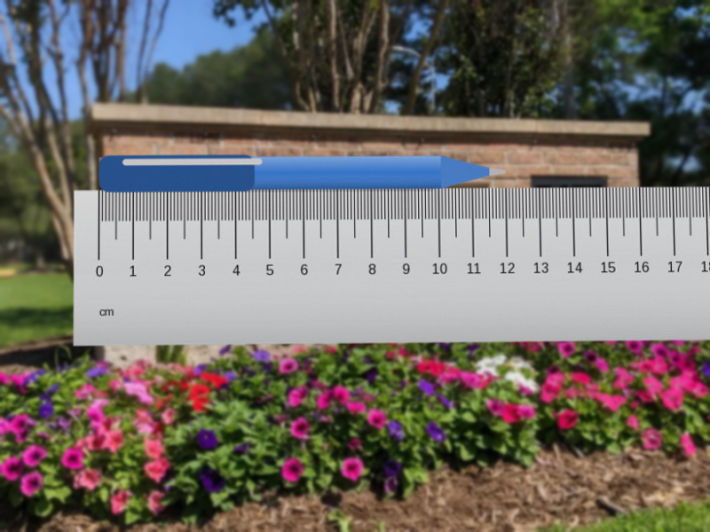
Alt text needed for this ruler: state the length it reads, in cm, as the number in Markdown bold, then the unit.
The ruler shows **12** cm
